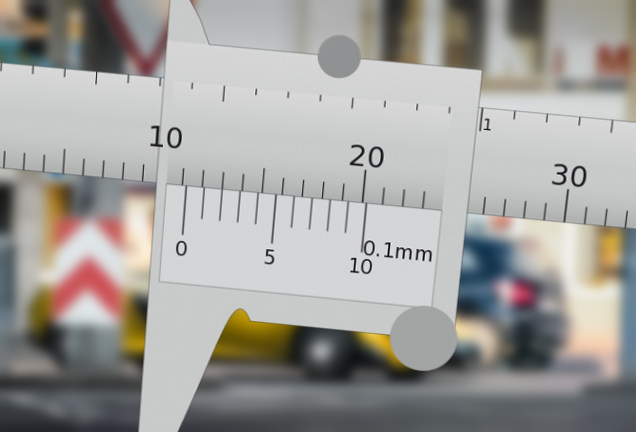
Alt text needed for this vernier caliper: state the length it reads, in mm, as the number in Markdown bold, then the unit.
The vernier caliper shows **11.2** mm
